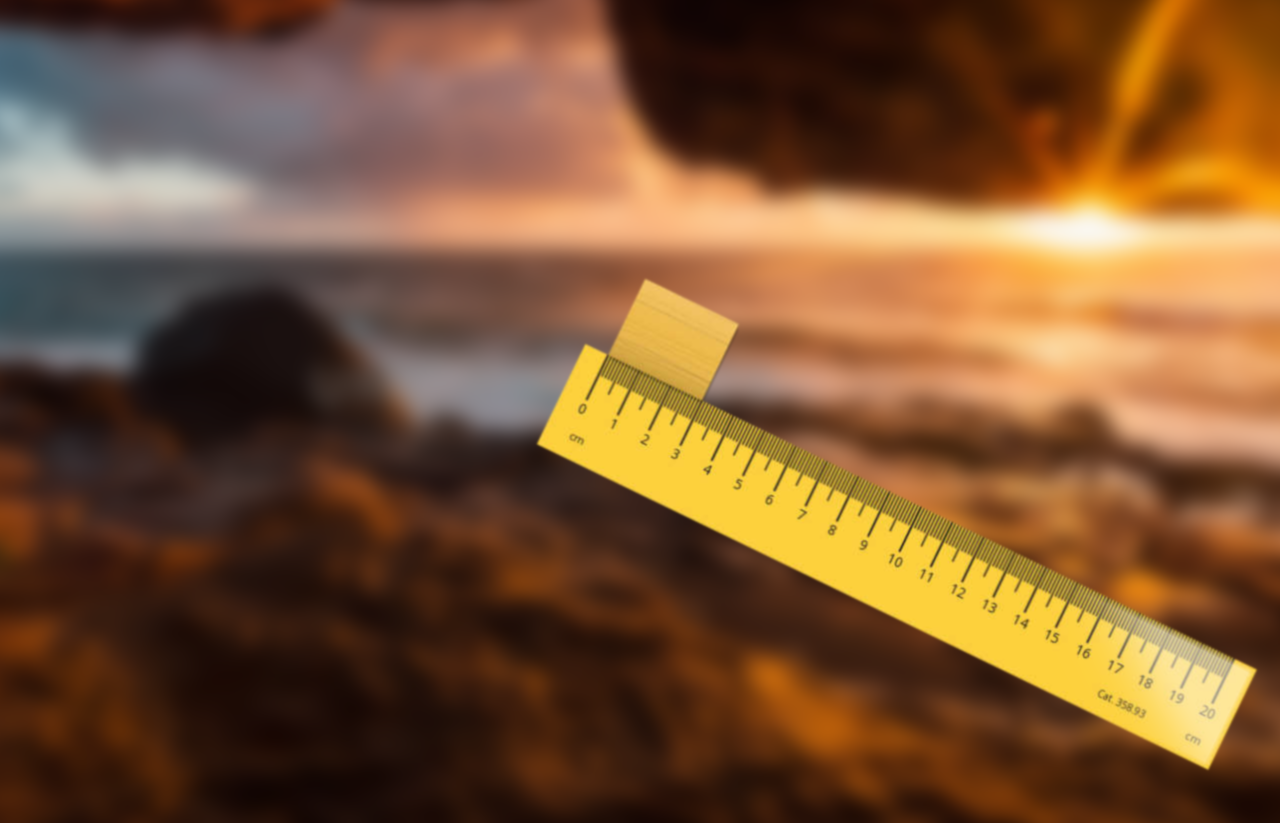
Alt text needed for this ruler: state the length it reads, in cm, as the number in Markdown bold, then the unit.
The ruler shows **3** cm
